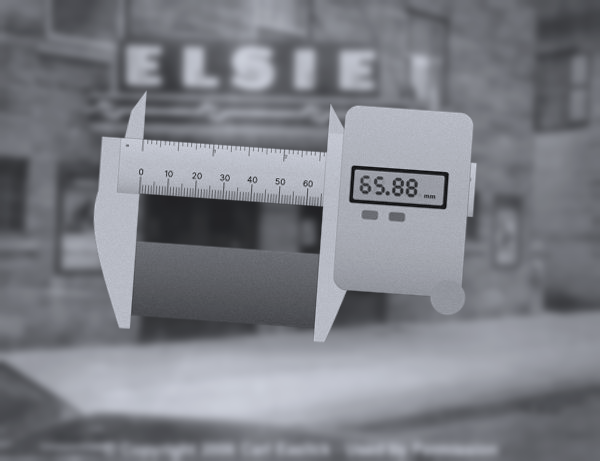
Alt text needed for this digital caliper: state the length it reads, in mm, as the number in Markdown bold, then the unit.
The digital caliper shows **65.88** mm
